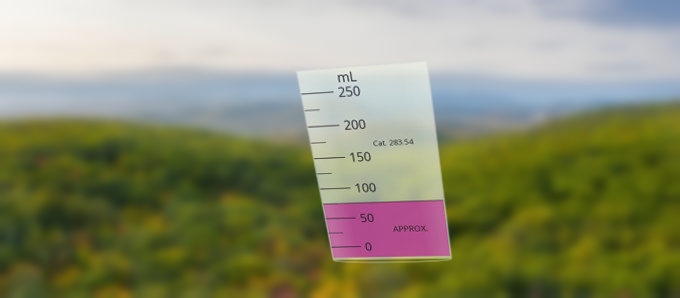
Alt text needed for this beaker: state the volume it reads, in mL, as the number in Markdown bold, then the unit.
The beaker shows **75** mL
